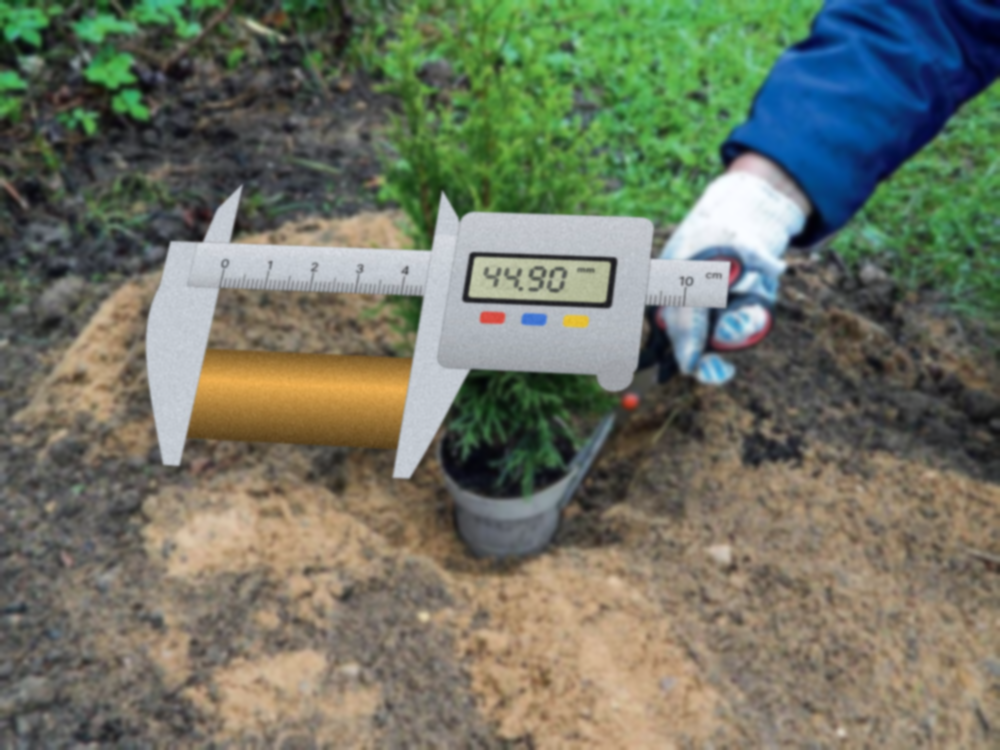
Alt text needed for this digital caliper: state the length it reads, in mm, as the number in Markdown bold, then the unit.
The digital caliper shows **44.90** mm
